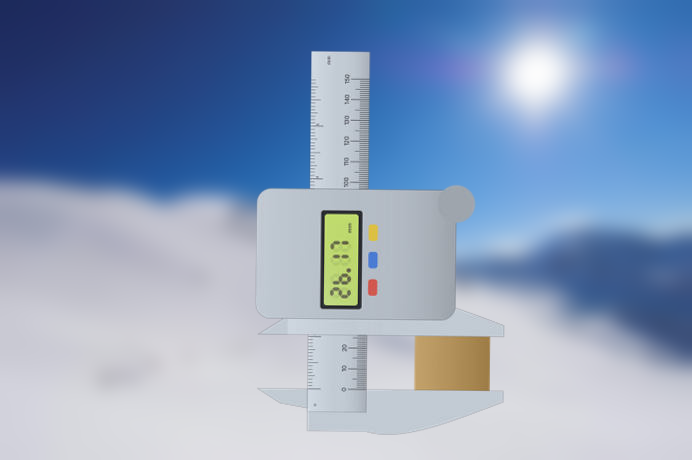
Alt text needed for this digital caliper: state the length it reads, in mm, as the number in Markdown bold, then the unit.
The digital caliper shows **26.17** mm
